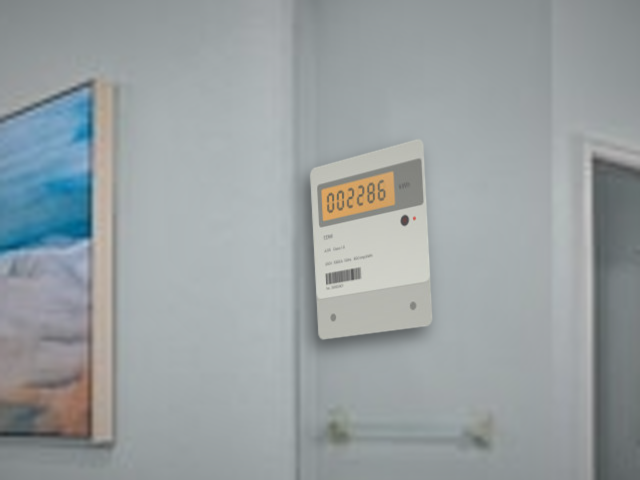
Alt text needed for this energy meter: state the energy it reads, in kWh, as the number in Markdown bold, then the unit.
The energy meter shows **2286** kWh
